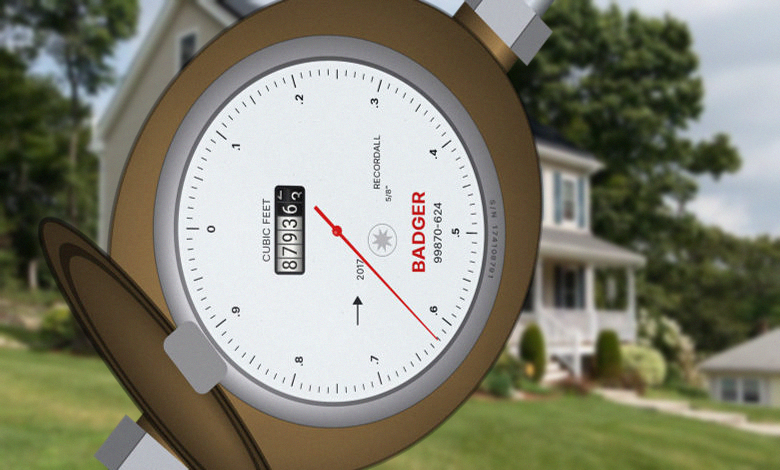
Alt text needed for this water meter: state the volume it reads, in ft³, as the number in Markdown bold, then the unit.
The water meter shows **879362.62** ft³
